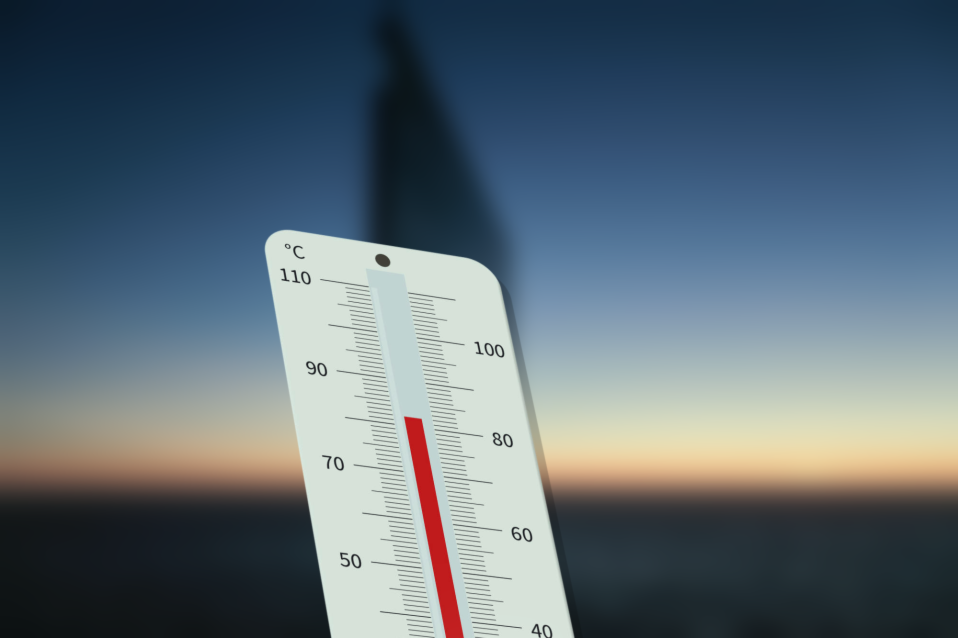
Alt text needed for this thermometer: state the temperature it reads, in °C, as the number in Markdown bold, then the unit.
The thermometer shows **82** °C
